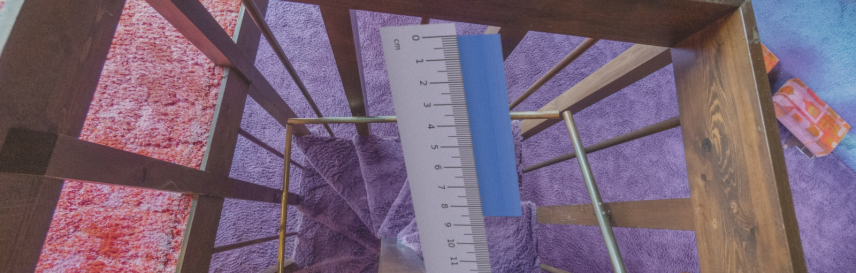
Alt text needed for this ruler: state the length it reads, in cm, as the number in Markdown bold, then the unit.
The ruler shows **8.5** cm
